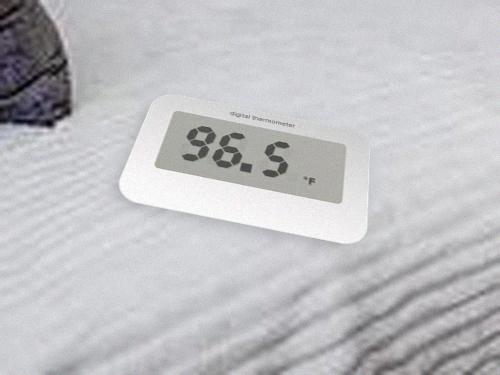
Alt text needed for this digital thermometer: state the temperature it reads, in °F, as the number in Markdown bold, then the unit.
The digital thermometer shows **96.5** °F
